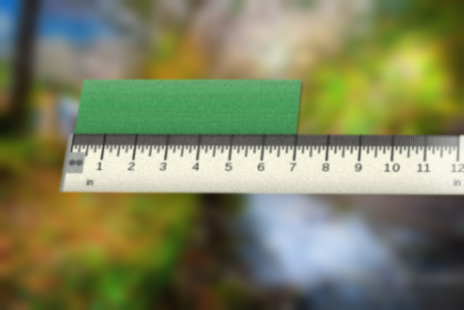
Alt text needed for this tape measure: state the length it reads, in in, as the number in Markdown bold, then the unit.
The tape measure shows **7** in
